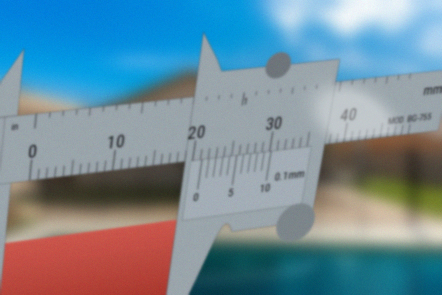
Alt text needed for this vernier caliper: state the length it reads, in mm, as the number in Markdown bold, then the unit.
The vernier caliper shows **21.2** mm
